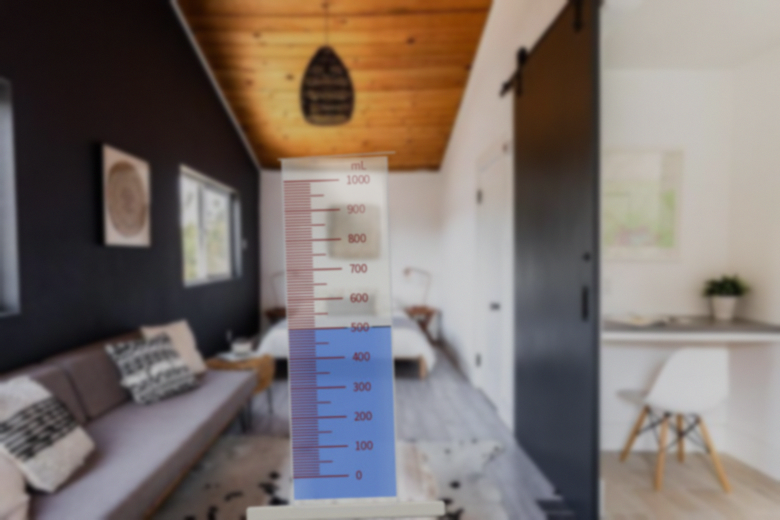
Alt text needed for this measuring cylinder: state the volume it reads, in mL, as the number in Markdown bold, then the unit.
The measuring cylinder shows **500** mL
